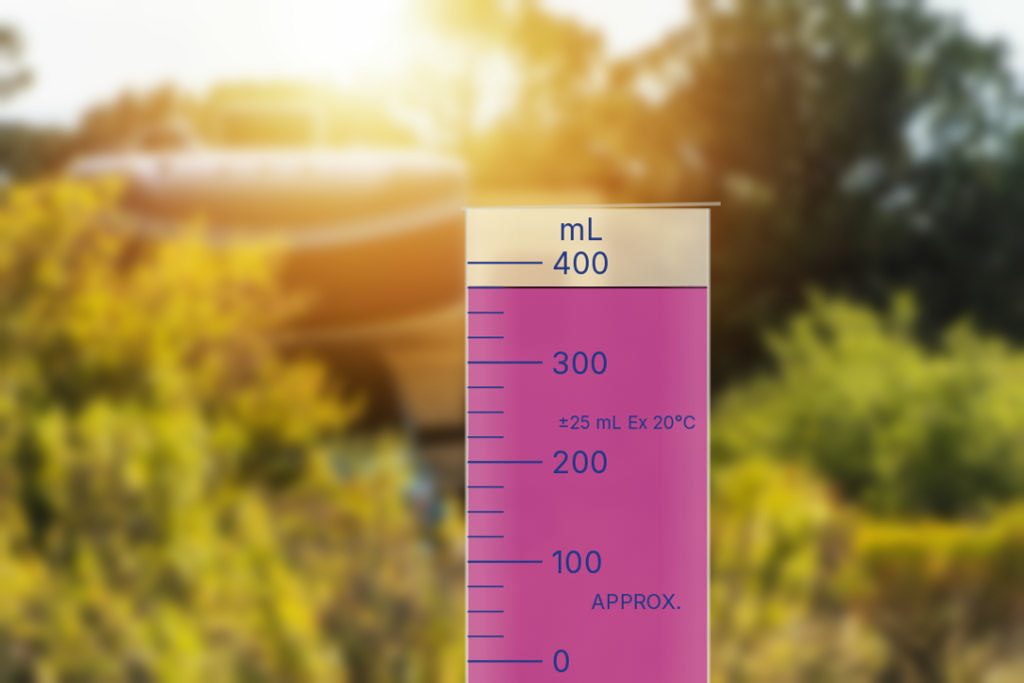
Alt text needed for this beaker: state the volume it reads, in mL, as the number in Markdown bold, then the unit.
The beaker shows **375** mL
